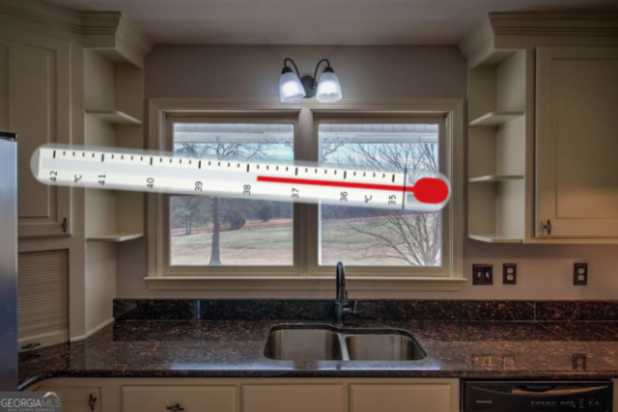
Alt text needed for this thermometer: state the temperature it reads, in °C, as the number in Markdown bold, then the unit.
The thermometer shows **37.8** °C
